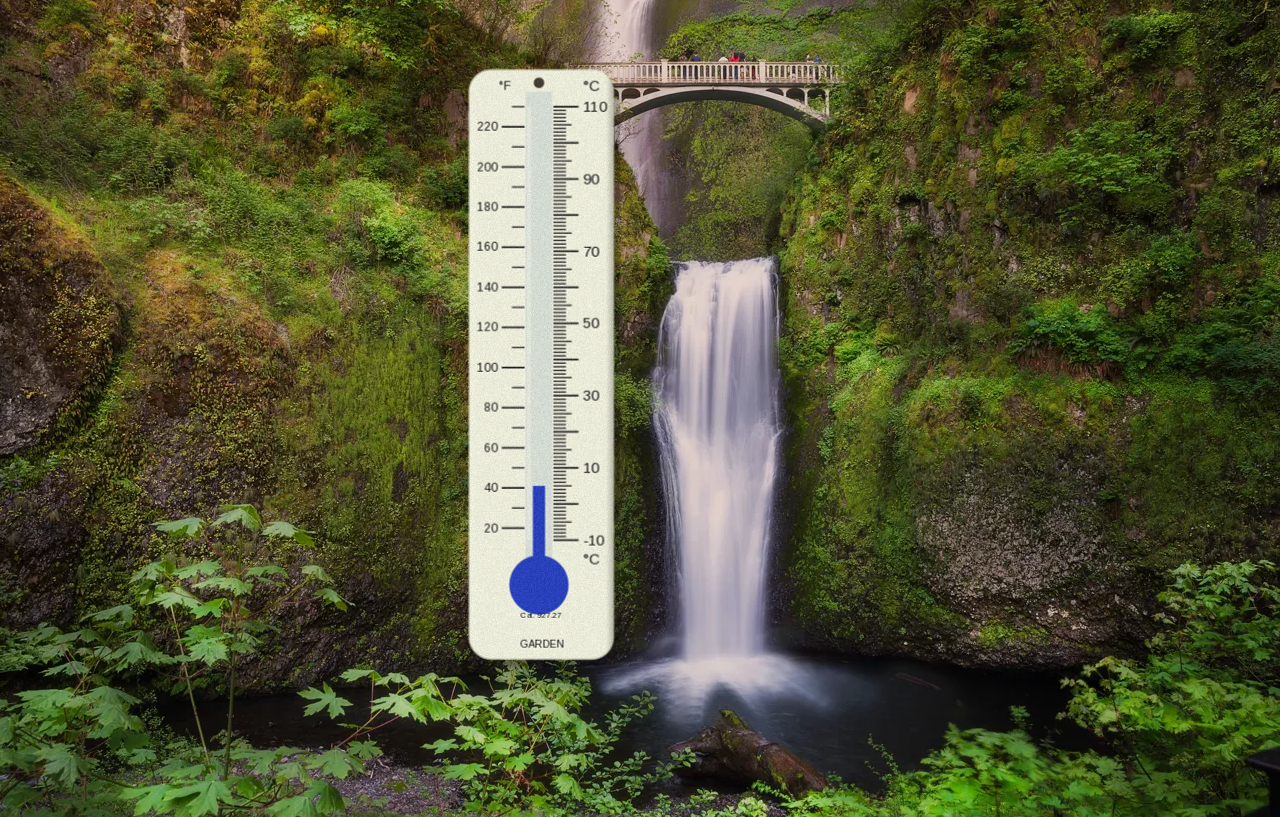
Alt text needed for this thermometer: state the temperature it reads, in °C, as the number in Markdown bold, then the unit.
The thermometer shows **5** °C
